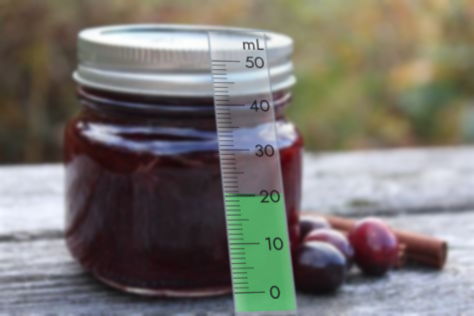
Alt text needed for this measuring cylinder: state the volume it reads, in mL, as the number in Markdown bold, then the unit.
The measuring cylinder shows **20** mL
